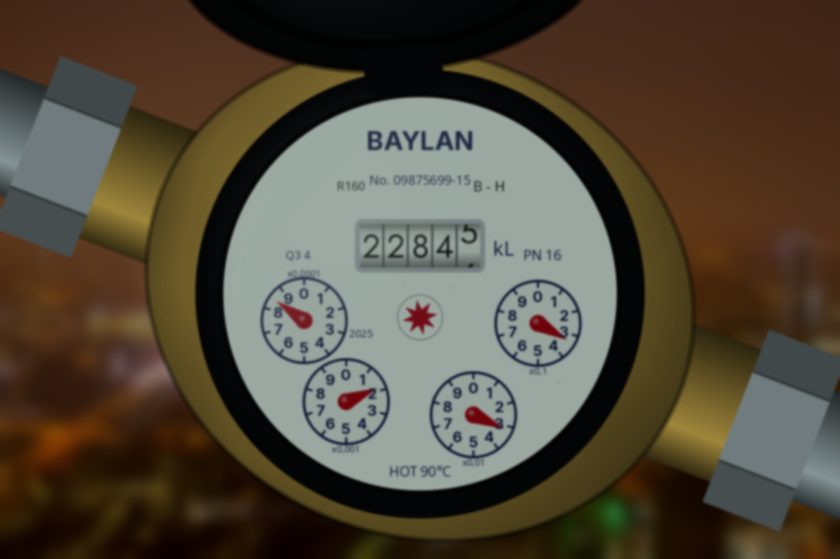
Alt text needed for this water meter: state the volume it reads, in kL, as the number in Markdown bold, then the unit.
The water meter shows **22845.3318** kL
